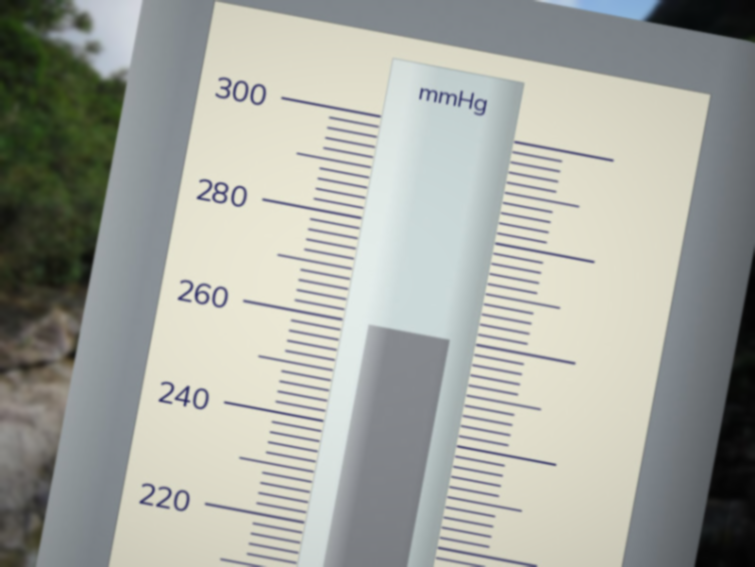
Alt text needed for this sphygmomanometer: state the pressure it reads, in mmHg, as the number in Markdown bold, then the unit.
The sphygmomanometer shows **260** mmHg
